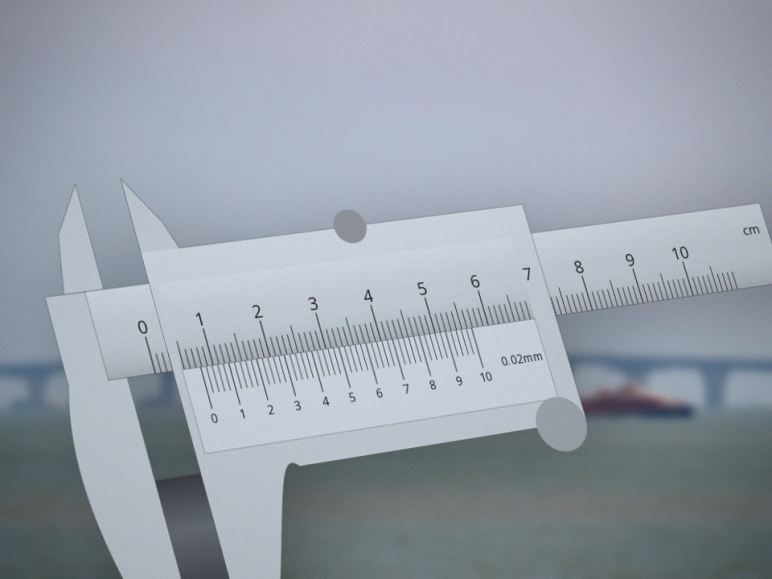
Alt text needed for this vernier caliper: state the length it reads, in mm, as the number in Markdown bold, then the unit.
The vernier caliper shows **7.8** mm
